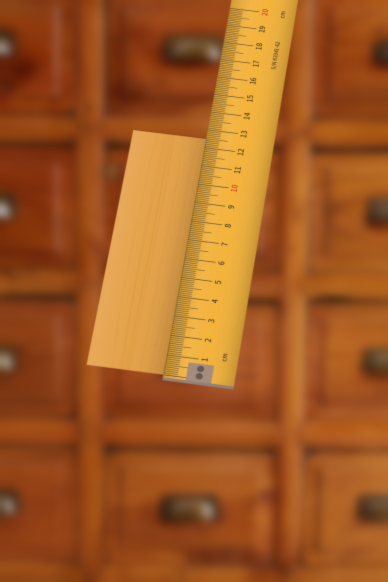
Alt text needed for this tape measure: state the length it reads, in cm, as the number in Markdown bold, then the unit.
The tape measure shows **12.5** cm
